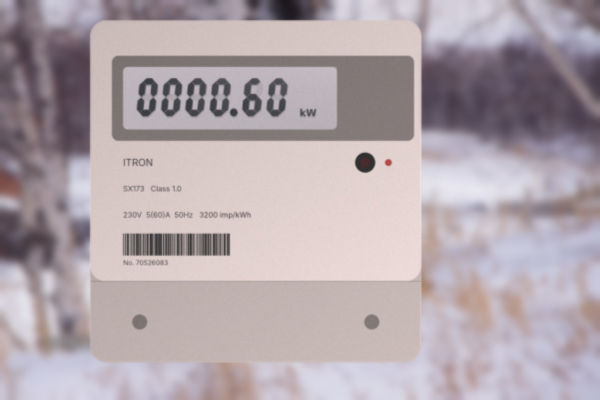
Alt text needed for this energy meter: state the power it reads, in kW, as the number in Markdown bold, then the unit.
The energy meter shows **0.60** kW
